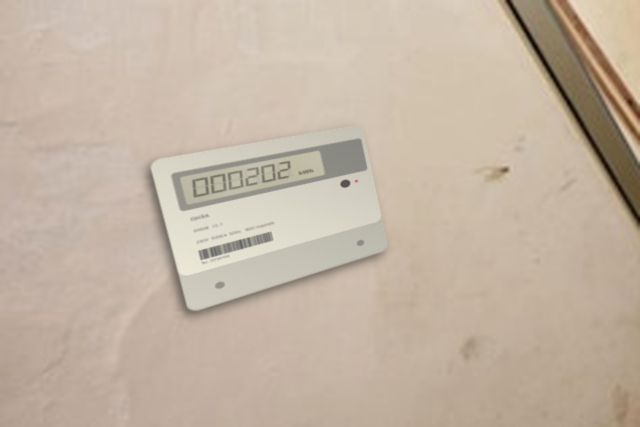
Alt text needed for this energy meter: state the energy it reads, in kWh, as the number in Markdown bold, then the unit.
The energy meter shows **202** kWh
